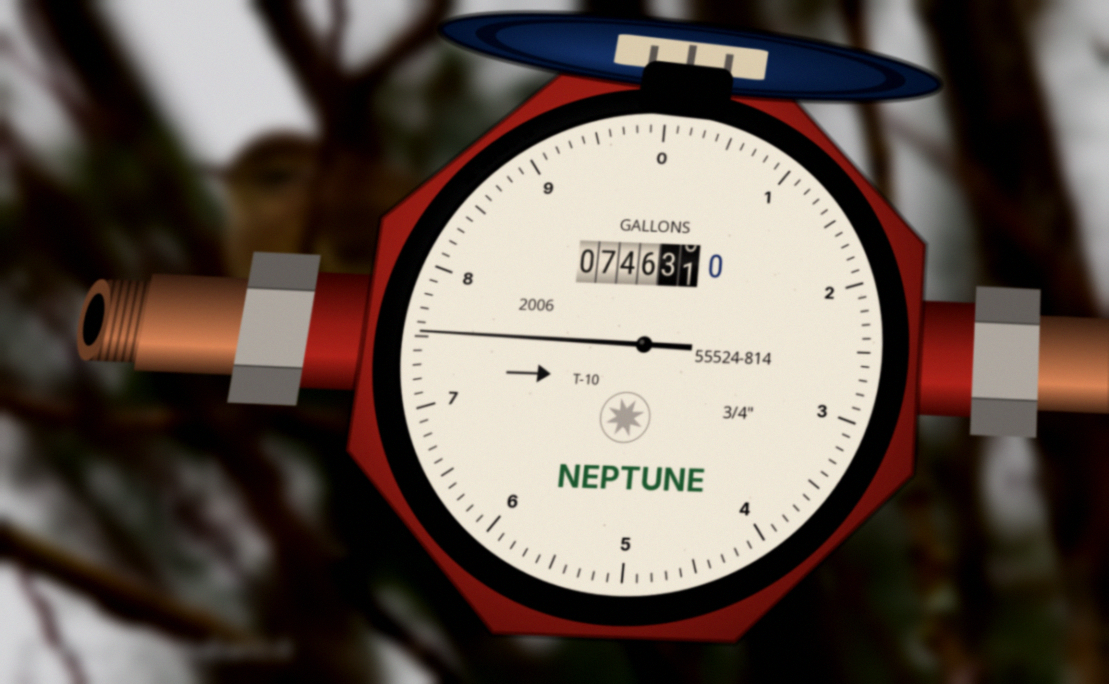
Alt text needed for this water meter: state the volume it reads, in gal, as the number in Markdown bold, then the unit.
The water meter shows **746307.5** gal
